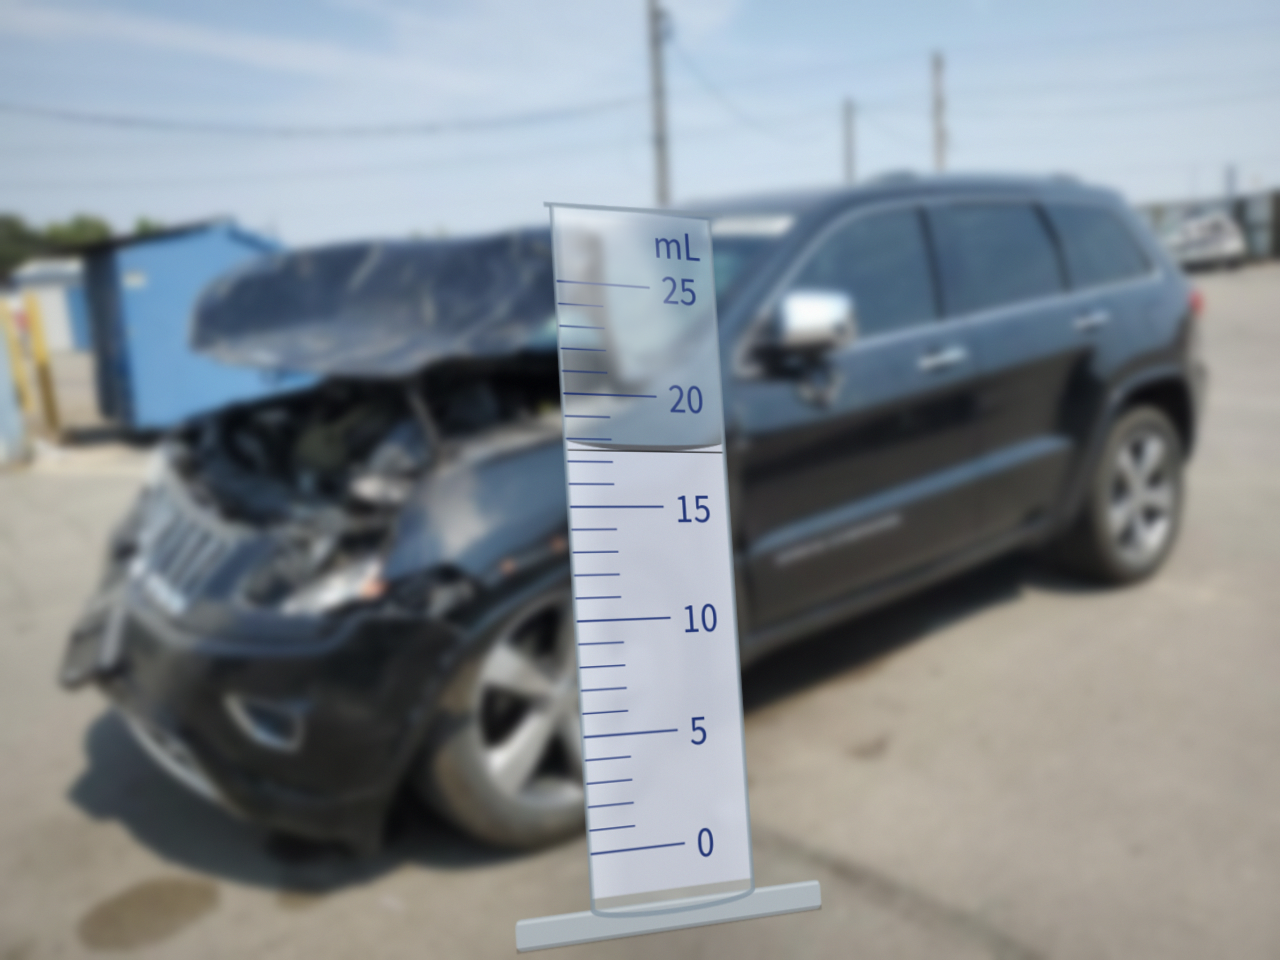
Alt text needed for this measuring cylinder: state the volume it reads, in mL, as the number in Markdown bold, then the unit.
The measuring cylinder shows **17.5** mL
